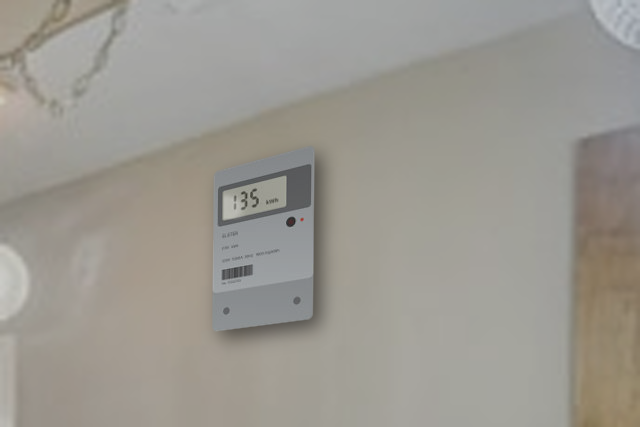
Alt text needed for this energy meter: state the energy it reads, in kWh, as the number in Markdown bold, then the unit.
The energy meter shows **135** kWh
